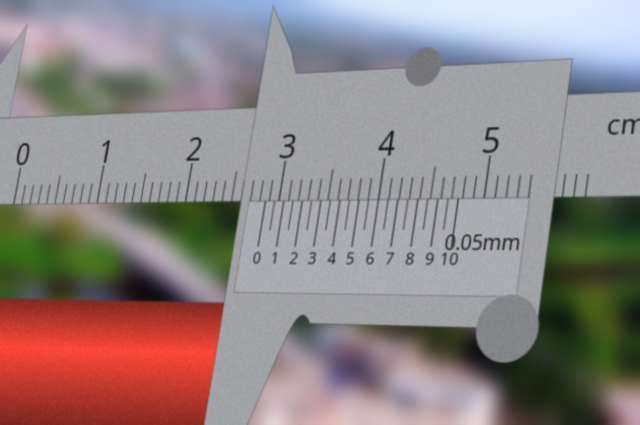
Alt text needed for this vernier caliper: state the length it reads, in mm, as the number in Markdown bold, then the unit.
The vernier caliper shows **28.6** mm
